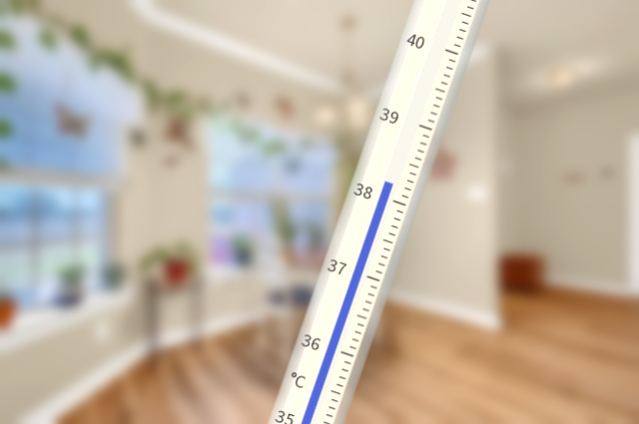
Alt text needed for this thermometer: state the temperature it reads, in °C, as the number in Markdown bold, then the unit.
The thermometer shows **38.2** °C
